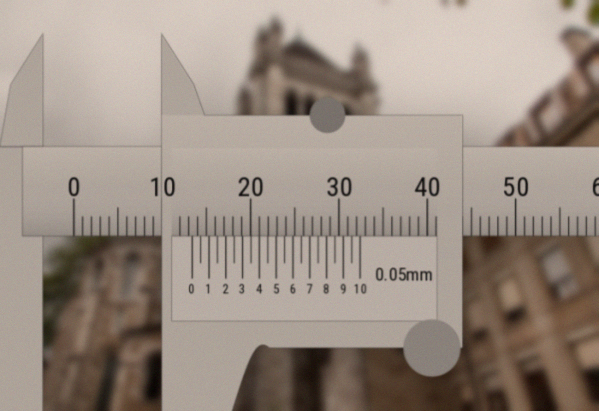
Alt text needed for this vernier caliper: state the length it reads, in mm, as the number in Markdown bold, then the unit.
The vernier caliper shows **13.4** mm
